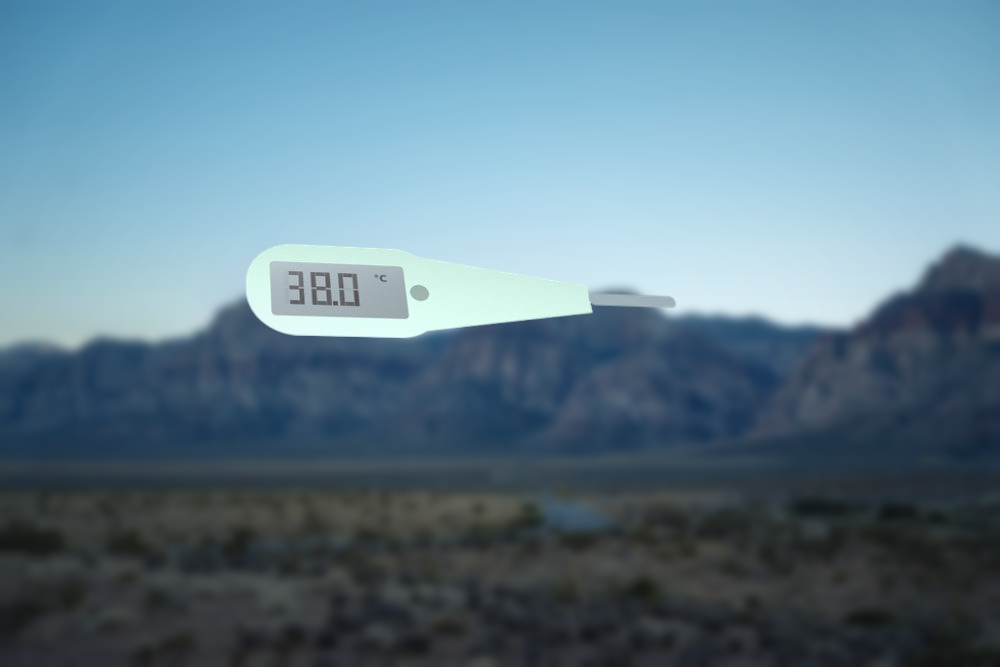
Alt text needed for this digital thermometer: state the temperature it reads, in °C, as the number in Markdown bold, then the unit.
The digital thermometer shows **38.0** °C
